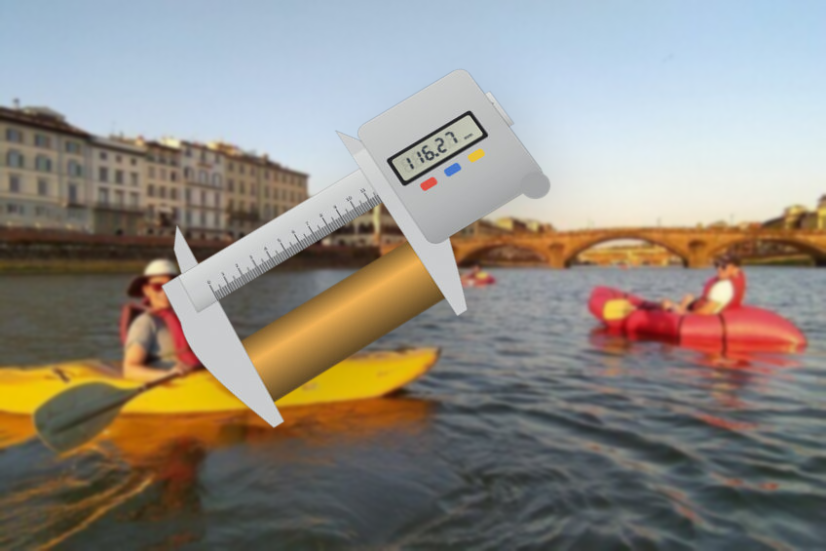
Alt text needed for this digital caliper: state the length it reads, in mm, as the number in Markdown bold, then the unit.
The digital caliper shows **116.27** mm
